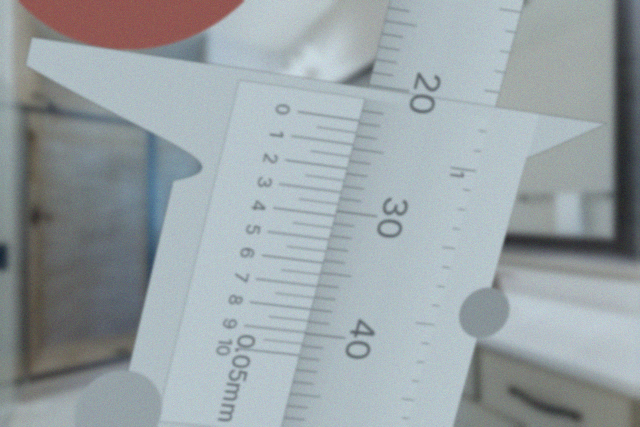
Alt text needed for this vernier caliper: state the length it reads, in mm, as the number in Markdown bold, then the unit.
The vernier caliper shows **22.8** mm
